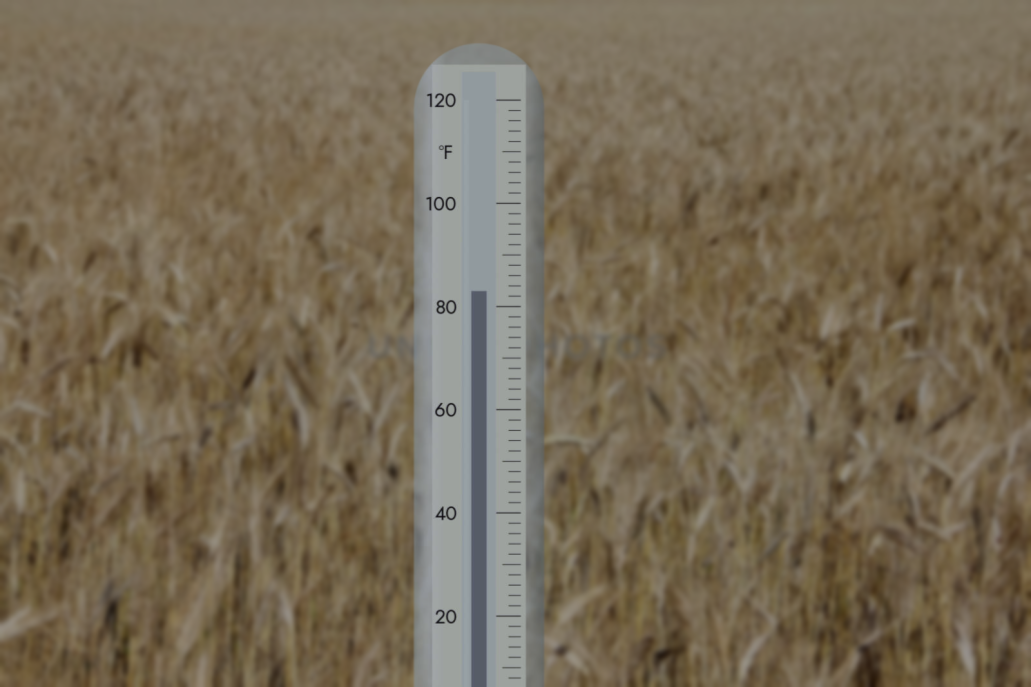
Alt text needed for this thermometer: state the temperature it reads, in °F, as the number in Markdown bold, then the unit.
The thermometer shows **83** °F
